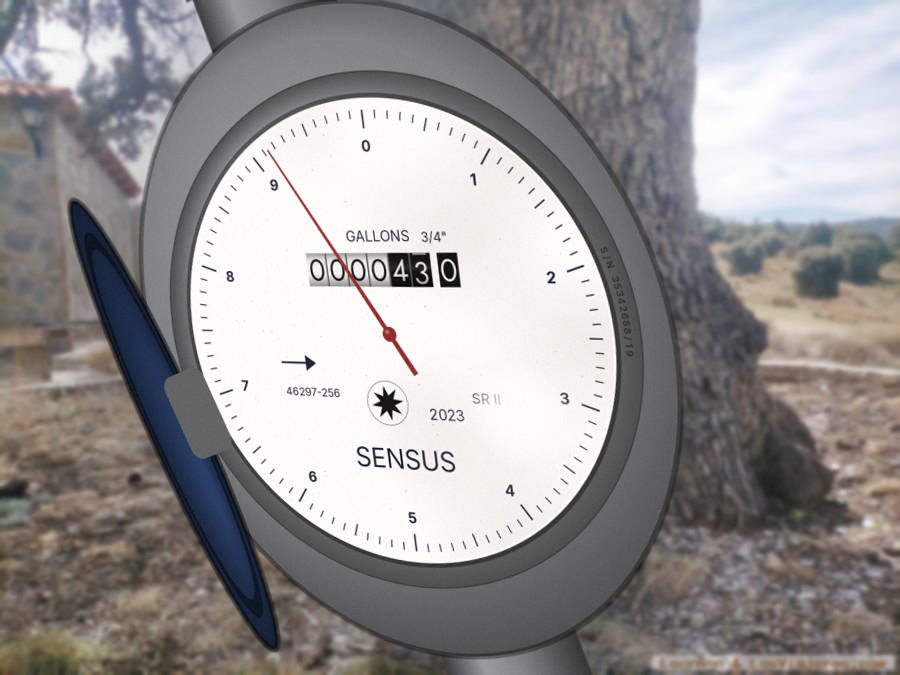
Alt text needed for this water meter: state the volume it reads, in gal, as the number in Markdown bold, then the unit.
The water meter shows **429.1** gal
